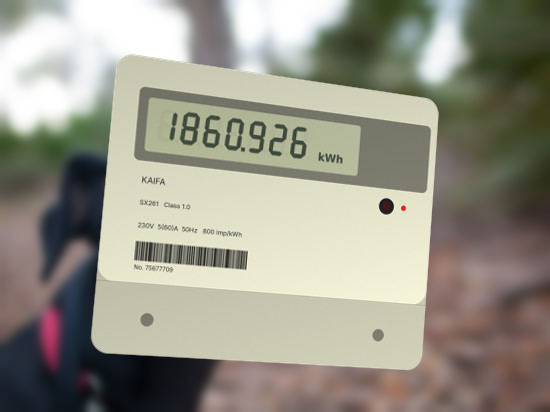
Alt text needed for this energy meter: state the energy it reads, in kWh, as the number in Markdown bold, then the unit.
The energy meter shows **1860.926** kWh
